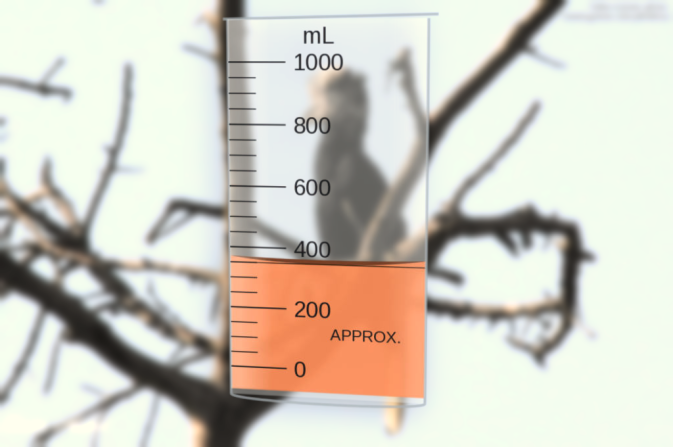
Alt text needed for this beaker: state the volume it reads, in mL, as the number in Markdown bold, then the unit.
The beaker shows **350** mL
